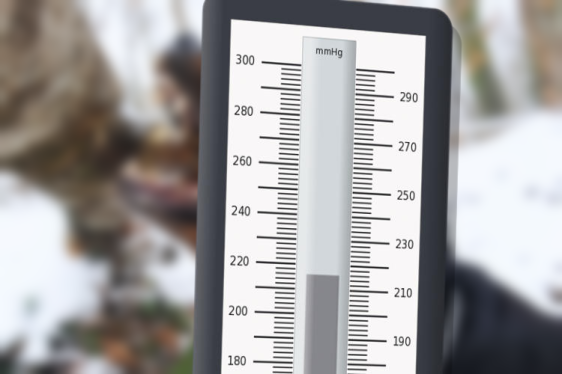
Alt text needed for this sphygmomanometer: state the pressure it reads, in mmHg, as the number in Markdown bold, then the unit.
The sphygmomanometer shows **216** mmHg
